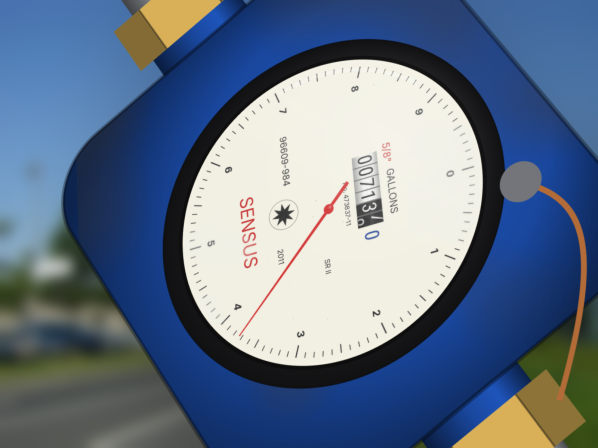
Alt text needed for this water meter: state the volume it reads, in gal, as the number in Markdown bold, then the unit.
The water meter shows **71373.7** gal
